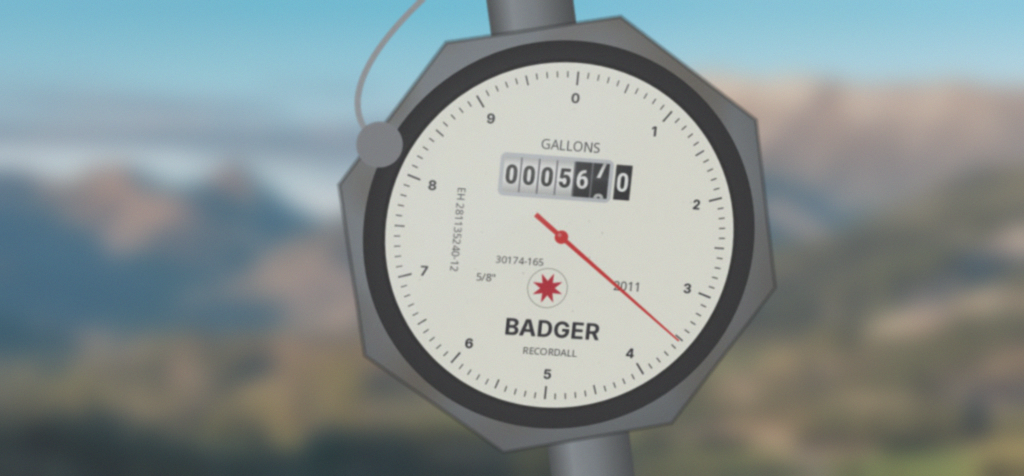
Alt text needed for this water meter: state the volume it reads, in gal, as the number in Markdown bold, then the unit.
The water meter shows **5673.5** gal
